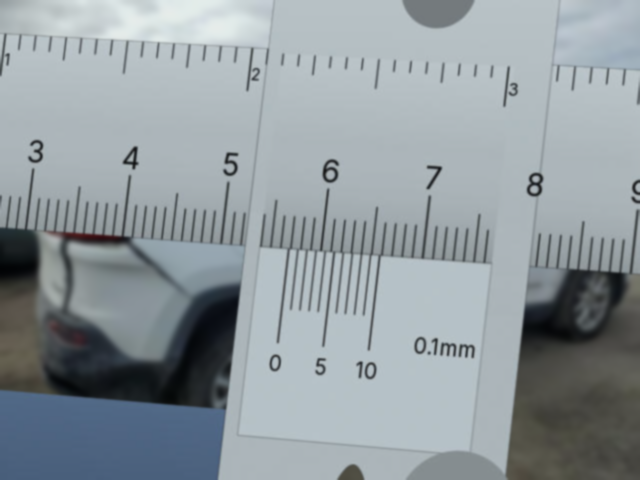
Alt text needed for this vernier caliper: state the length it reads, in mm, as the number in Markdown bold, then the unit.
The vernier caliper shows **56.8** mm
